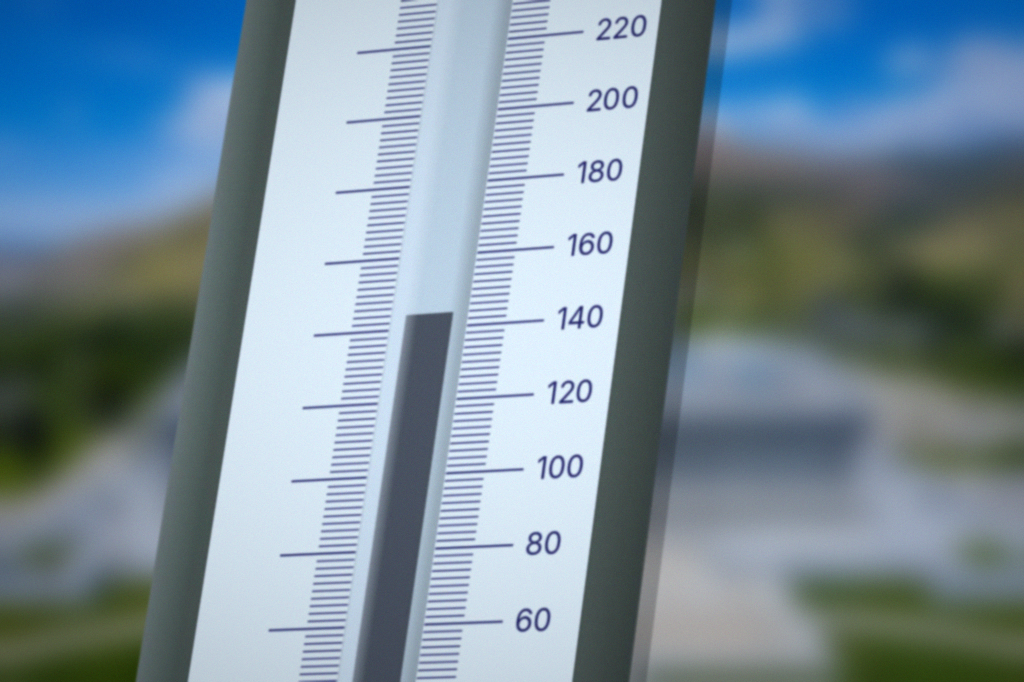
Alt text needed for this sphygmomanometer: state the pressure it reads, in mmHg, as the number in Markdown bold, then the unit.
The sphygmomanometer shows **144** mmHg
